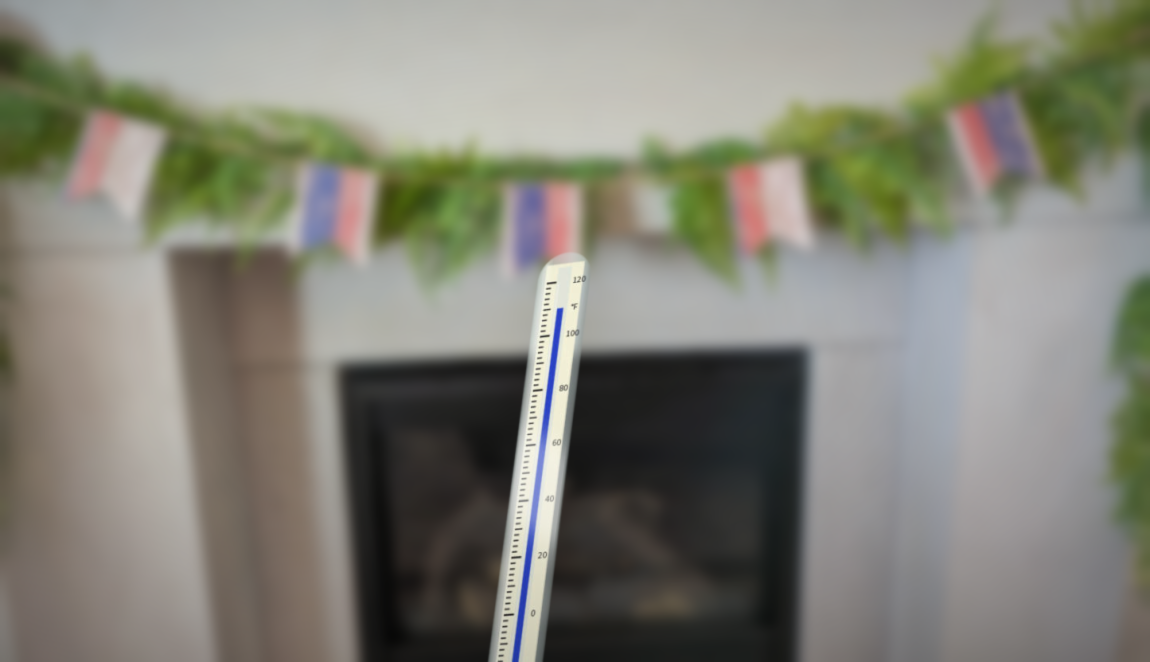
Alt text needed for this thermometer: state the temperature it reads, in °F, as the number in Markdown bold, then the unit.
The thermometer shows **110** °F
